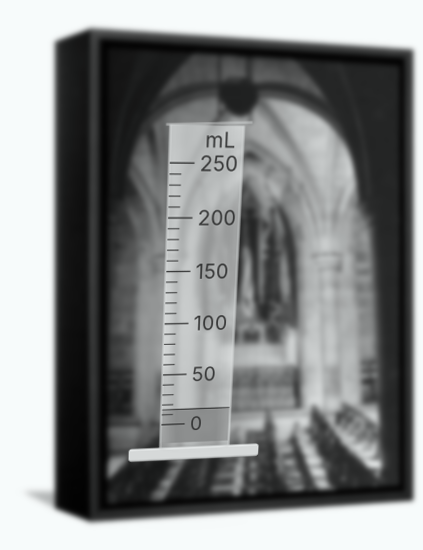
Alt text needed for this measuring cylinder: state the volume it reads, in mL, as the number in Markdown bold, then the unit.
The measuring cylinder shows **15** mL
